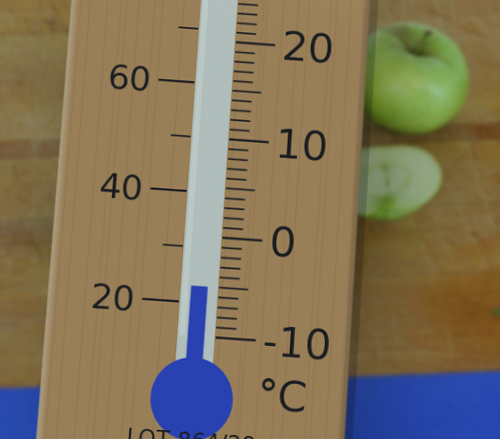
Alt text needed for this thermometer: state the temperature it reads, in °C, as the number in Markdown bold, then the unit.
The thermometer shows **-5** °C
